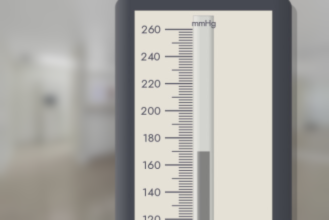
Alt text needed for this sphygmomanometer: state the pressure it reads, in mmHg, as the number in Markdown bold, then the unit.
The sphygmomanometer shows **170** mmHg
